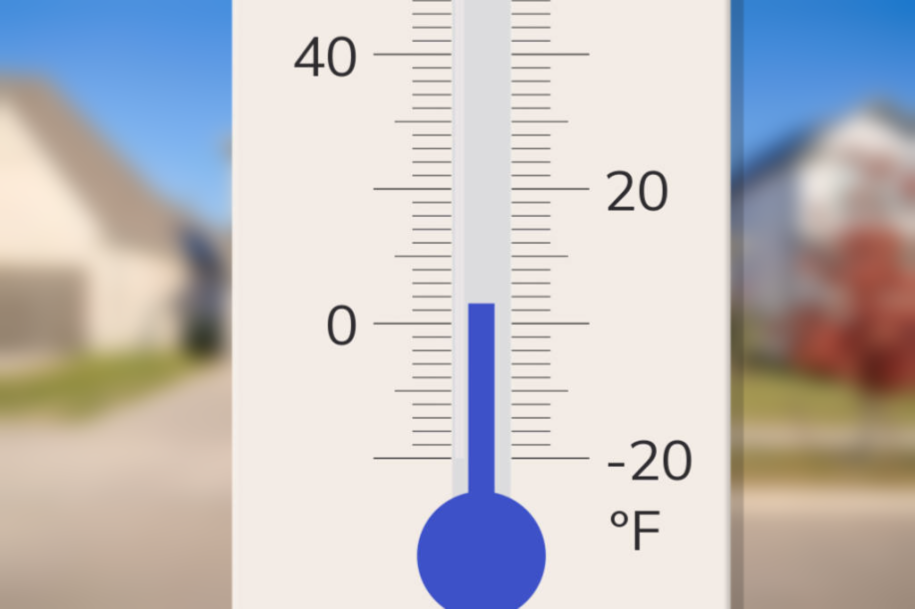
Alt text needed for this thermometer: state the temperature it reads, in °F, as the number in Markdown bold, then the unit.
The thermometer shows **3** °F
